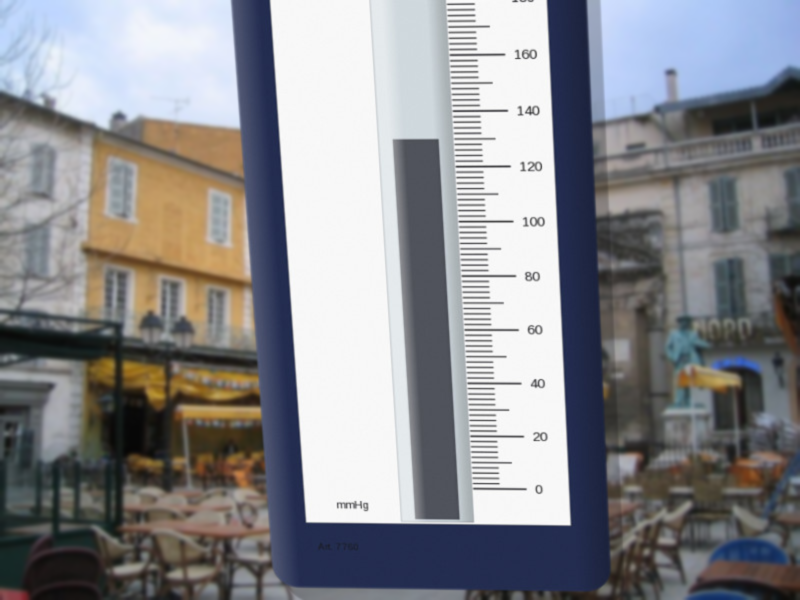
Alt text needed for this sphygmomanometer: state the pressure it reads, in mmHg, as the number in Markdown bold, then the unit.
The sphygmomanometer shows **130** mmHg
